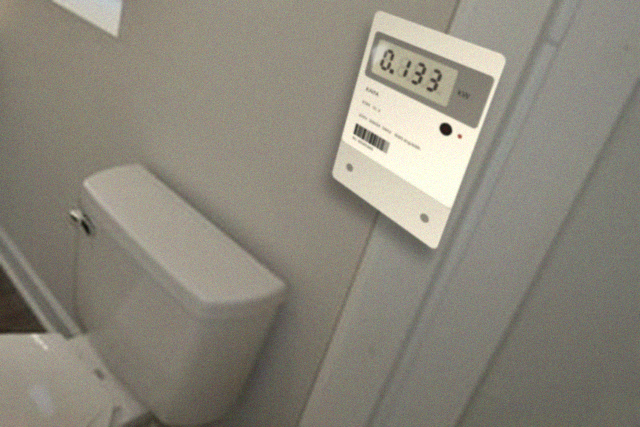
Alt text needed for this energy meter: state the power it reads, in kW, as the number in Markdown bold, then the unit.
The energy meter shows **0.133** kW
